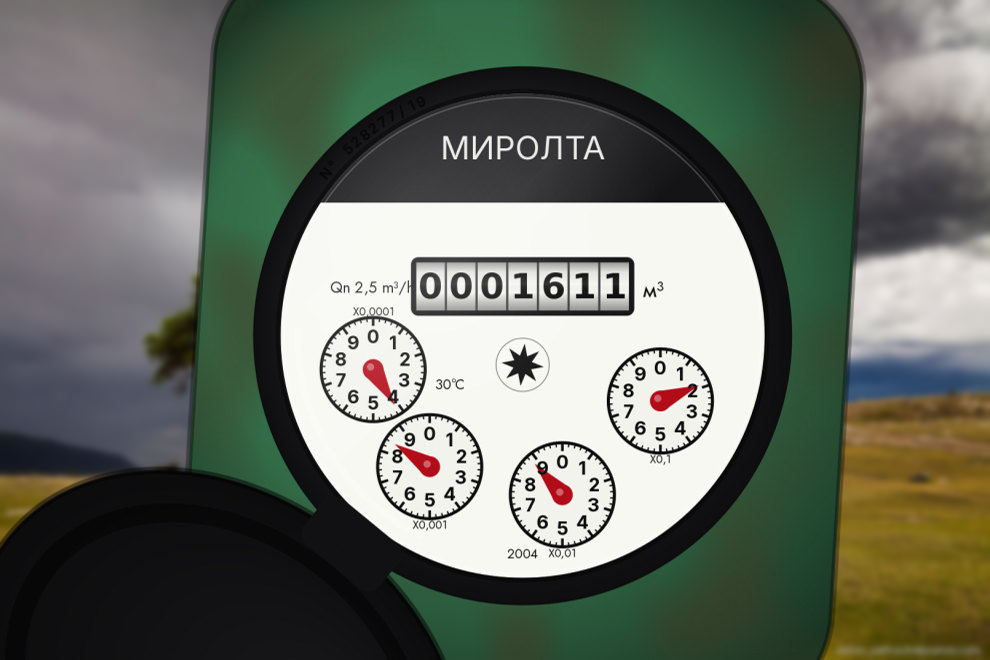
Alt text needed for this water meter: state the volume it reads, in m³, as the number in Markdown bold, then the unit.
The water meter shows **1611.1884** m³
